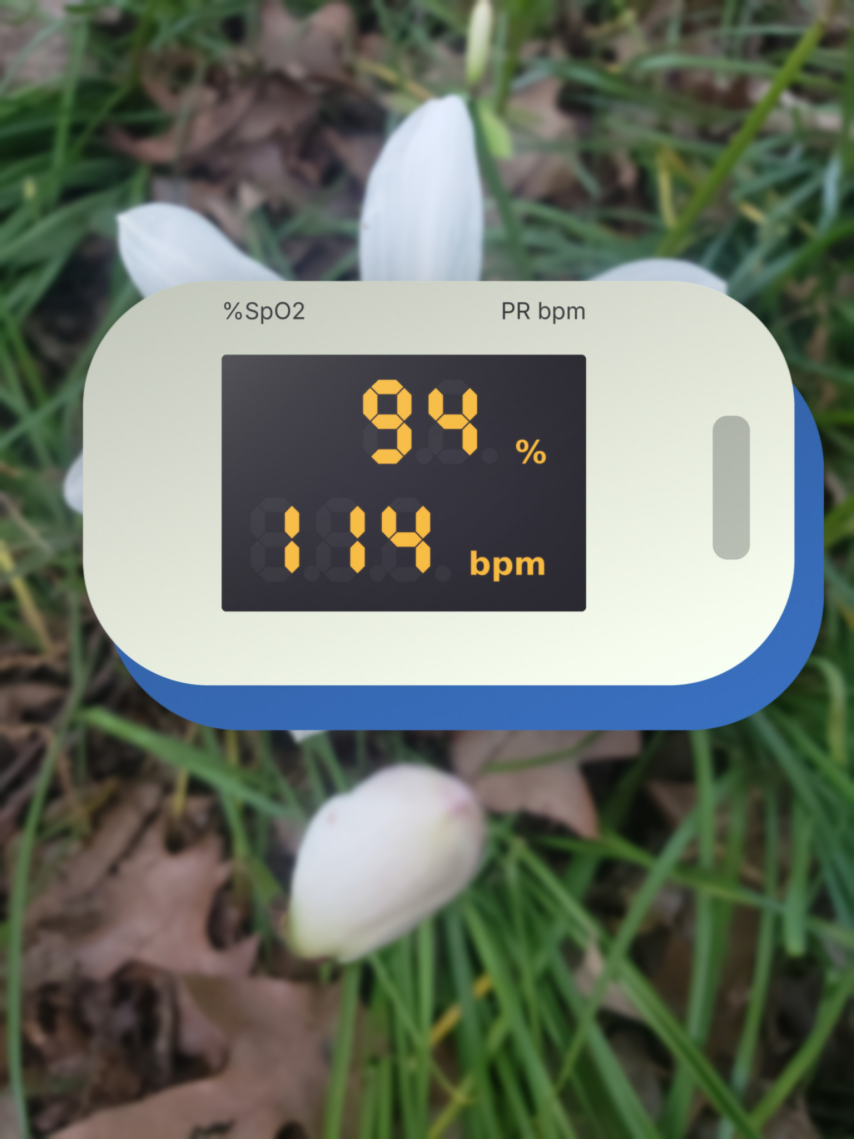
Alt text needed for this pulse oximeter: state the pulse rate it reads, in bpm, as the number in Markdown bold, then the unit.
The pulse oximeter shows **114** bpm
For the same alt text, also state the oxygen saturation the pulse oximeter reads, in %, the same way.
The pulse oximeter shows **94** %
